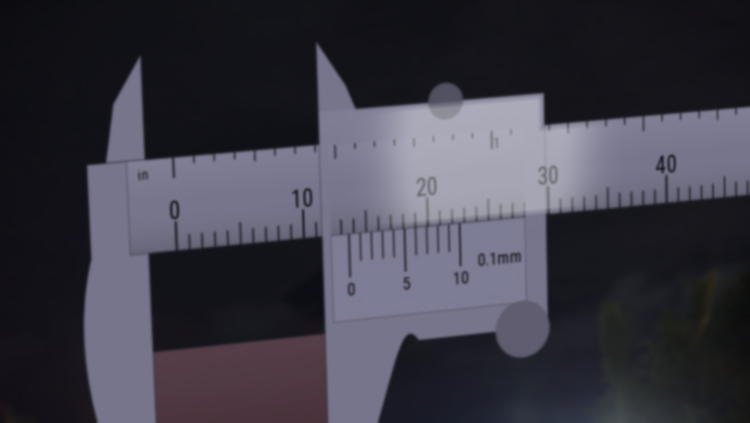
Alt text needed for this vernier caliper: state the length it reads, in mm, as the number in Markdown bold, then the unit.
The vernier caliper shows **13.6** mm
